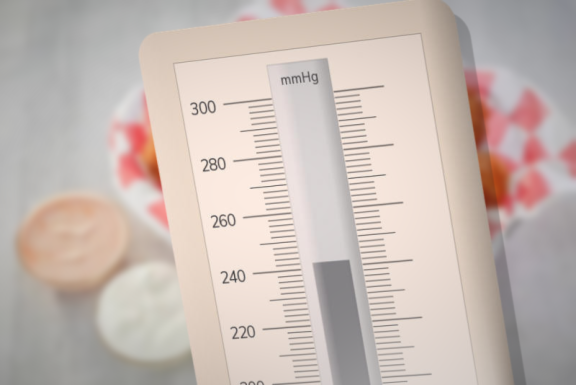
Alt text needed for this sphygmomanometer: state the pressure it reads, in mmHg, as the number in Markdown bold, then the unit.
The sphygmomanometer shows **242** mmHg
